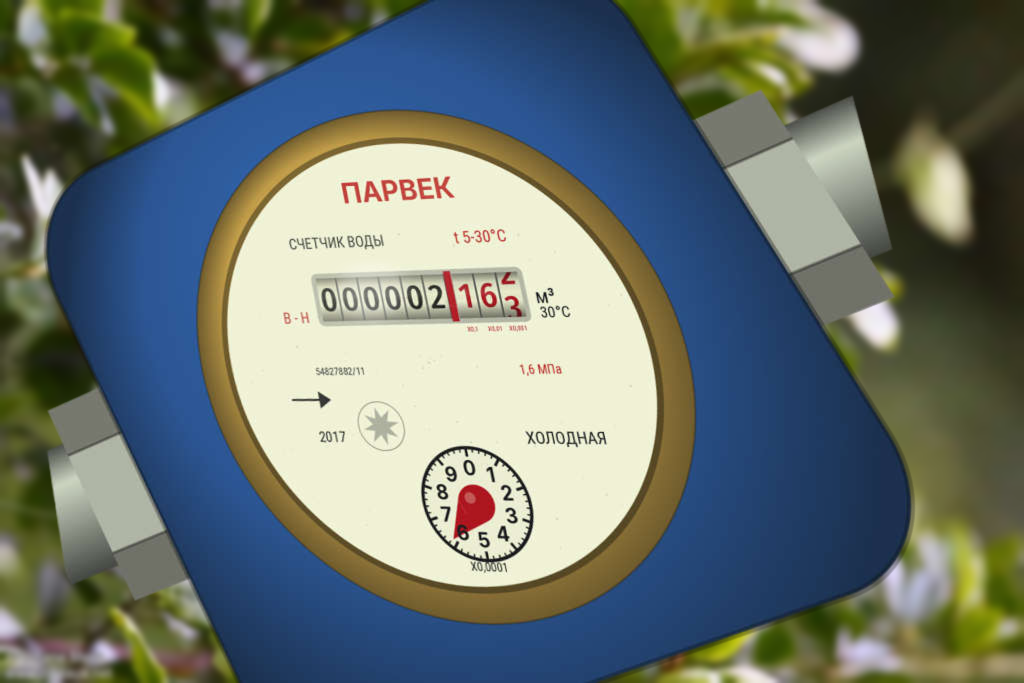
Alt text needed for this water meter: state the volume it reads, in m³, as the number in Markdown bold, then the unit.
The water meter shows **2.1626** m³
